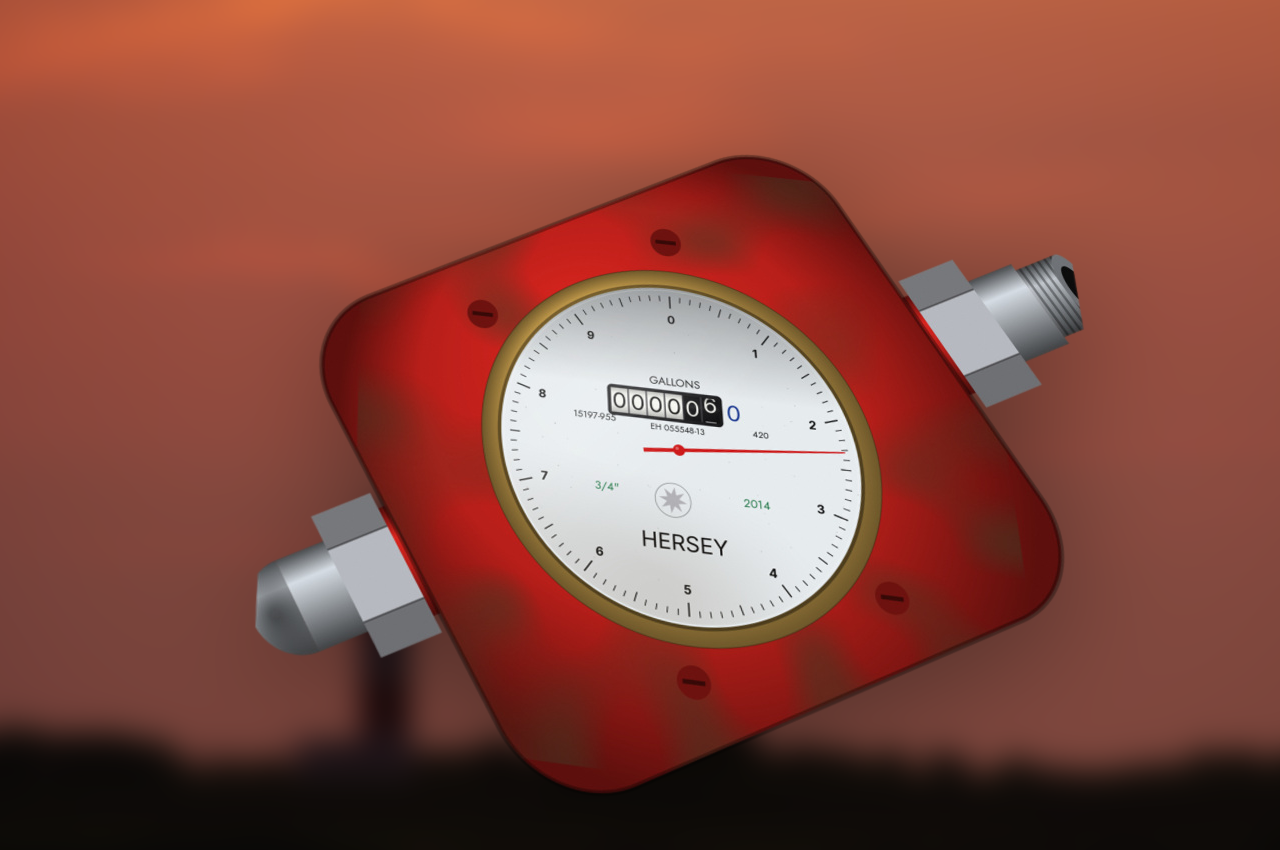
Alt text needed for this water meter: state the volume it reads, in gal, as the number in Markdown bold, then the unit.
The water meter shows **62.3** gal
